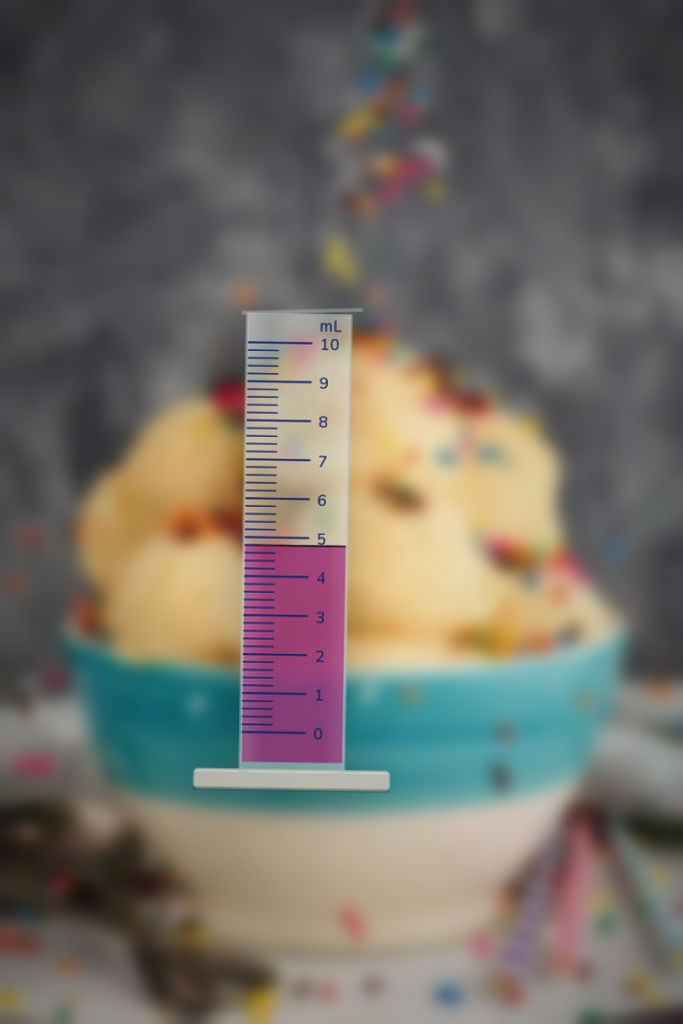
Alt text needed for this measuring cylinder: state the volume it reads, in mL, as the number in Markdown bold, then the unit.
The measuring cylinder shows **4.8** mL
